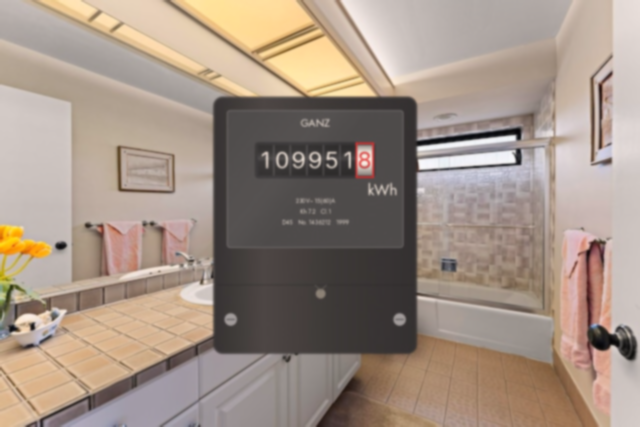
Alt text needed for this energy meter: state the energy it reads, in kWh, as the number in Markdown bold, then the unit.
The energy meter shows **109951.8** kWh
